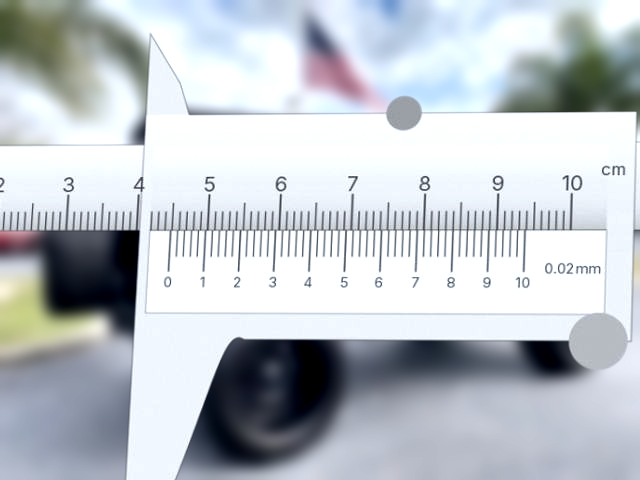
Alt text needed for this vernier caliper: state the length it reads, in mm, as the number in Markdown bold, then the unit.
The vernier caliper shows **44.8** mm
